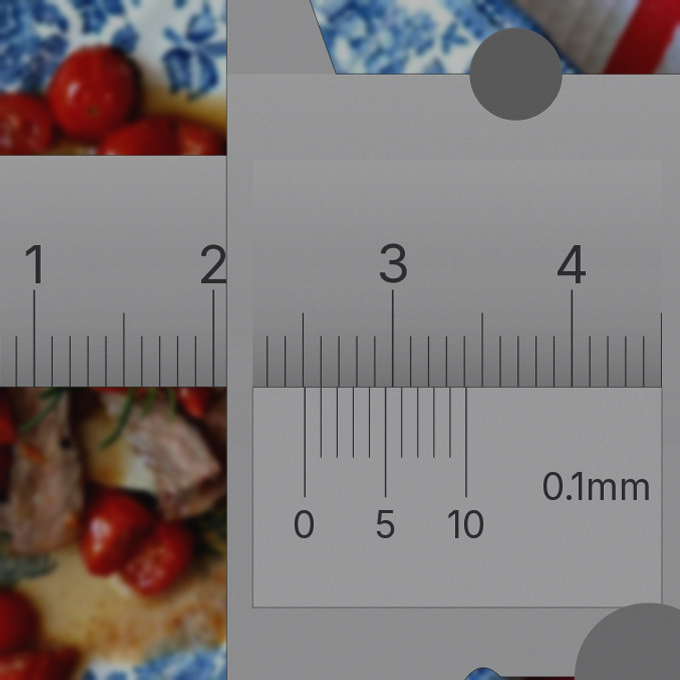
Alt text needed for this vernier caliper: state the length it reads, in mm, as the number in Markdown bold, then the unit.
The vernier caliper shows **25.1** mm
